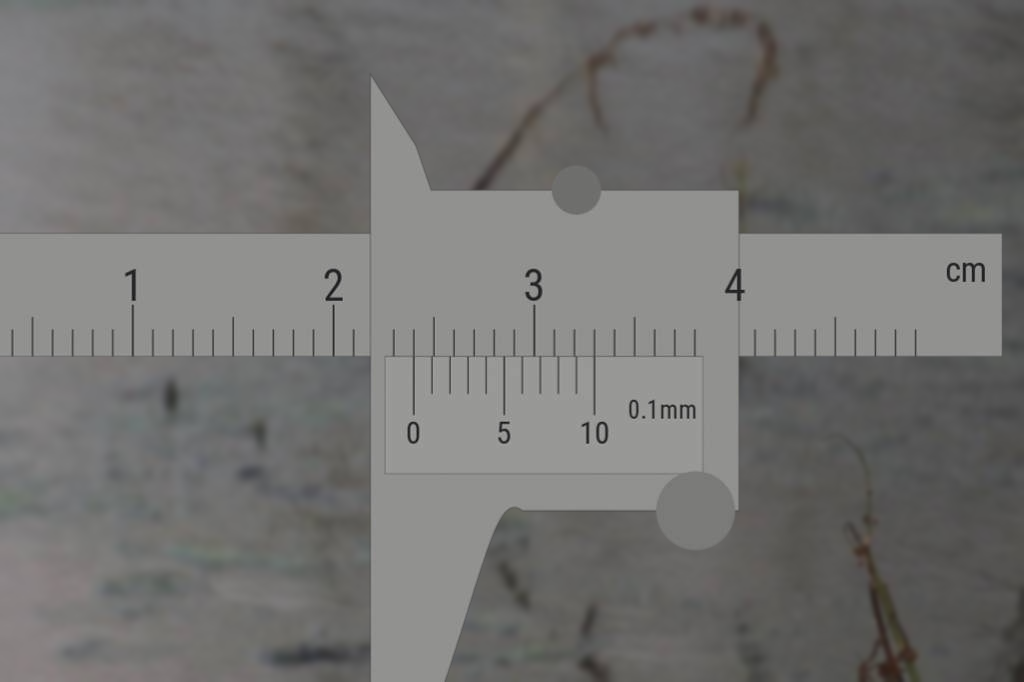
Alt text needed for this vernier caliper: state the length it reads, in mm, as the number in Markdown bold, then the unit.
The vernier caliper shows **24.0** mm
